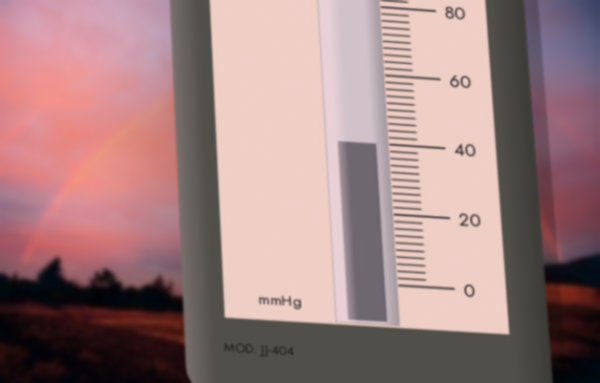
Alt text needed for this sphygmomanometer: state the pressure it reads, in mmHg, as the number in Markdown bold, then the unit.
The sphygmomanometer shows **40** mmHg
